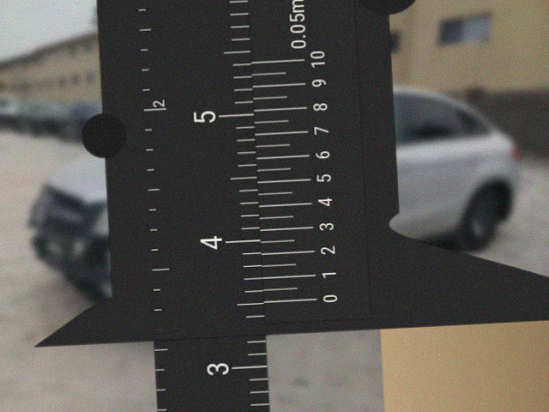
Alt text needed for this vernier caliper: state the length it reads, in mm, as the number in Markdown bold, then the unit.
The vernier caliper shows **35.1** mm
